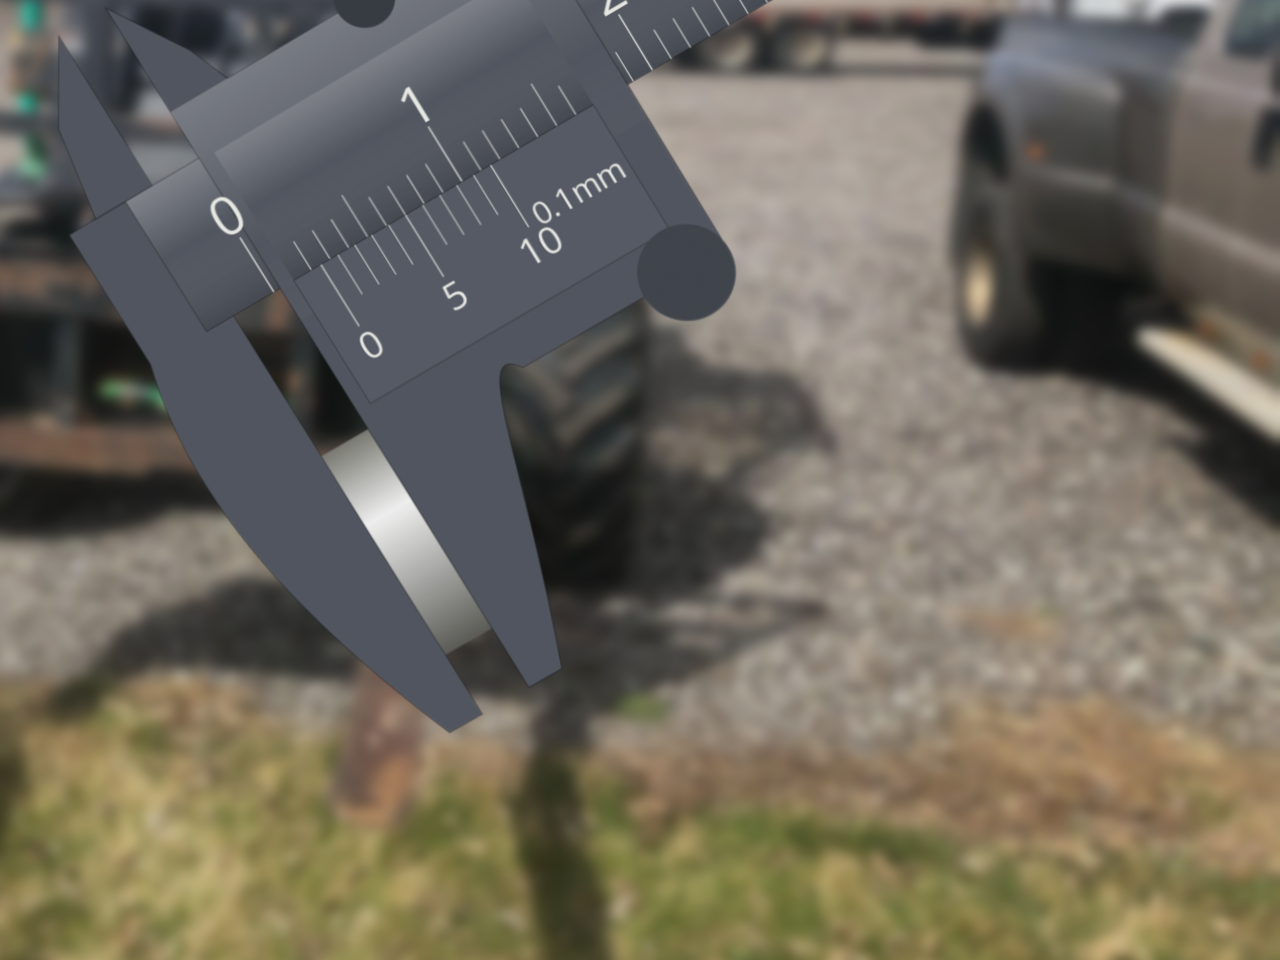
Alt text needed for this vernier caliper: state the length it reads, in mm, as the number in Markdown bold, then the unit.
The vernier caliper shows **2.5** mm
